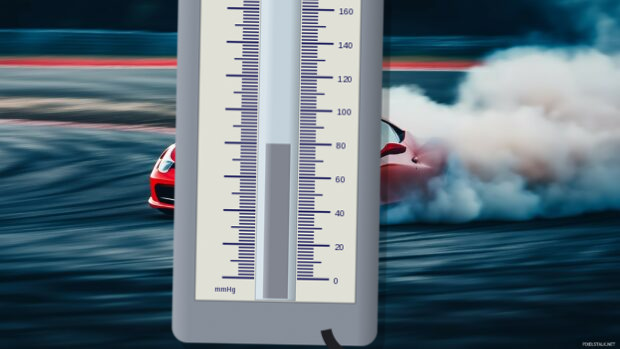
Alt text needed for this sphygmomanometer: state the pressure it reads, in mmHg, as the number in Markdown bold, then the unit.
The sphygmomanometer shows **80** mmHg
